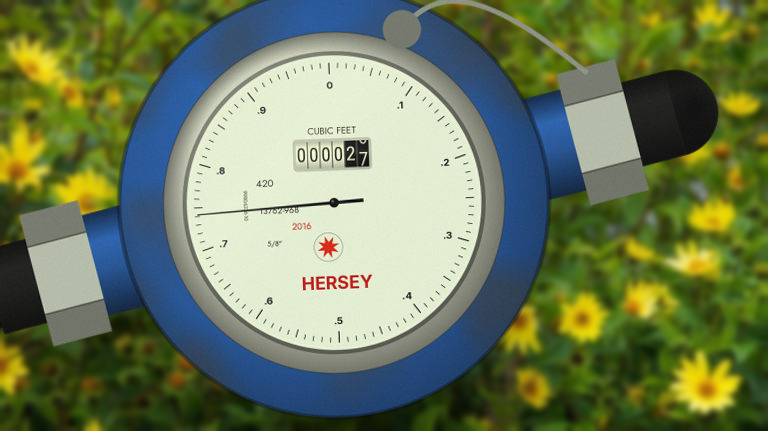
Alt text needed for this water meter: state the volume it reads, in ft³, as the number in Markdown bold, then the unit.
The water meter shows **26.74** ft³
